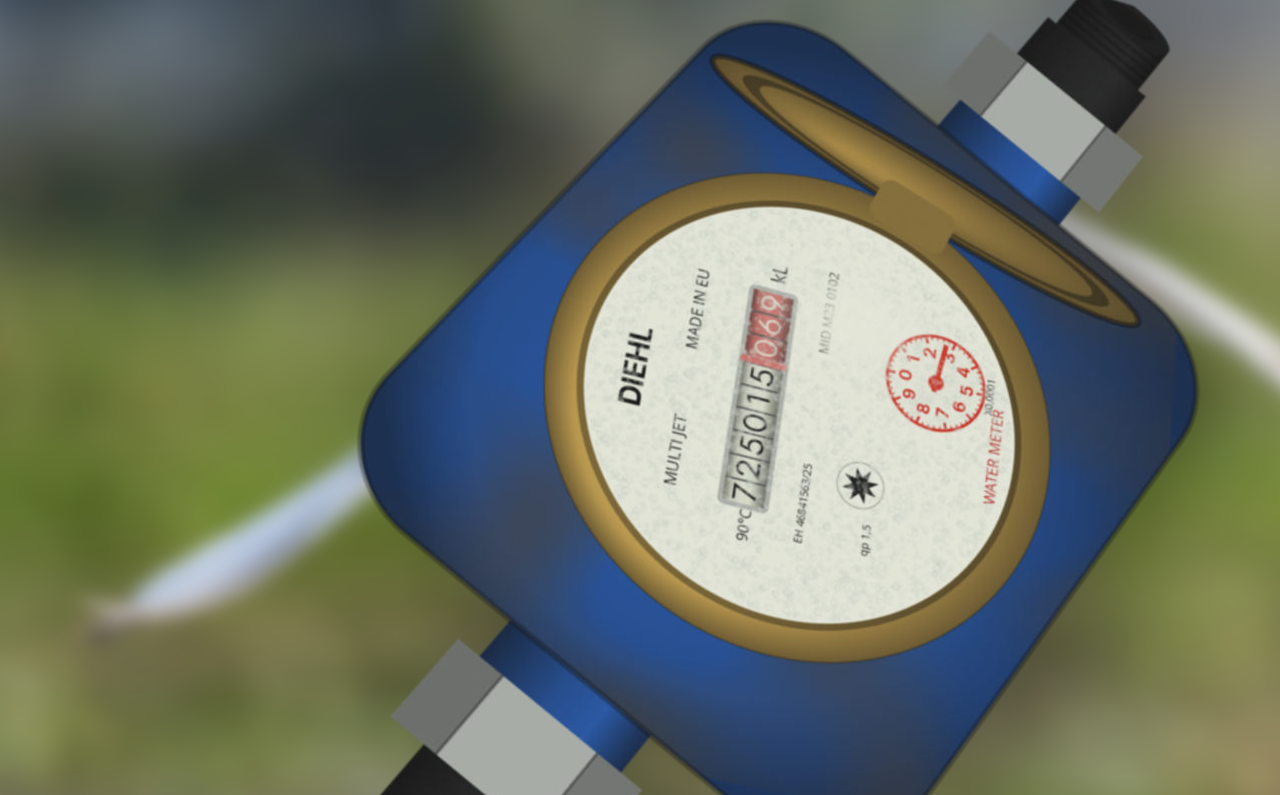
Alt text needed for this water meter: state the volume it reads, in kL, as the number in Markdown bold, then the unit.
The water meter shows **725015.0692** kL
